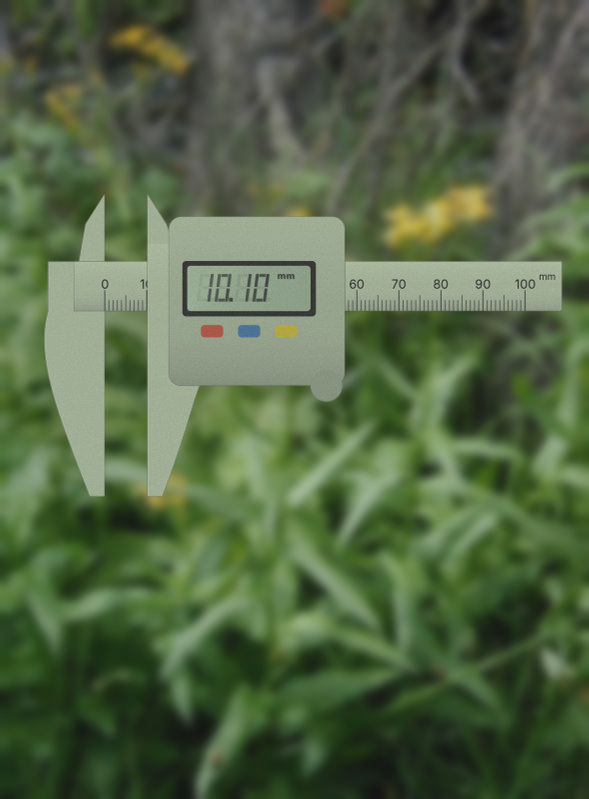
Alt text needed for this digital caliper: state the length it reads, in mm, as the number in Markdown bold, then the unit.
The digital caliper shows **10.10** mm
